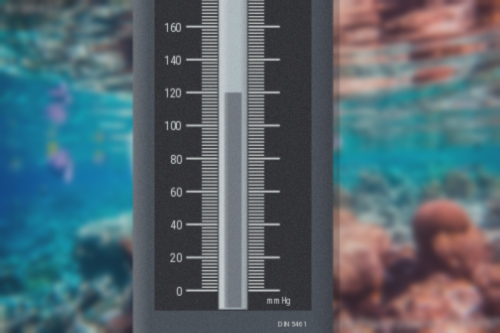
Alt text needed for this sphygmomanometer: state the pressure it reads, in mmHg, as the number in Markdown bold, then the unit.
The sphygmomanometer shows **120** mmHg
